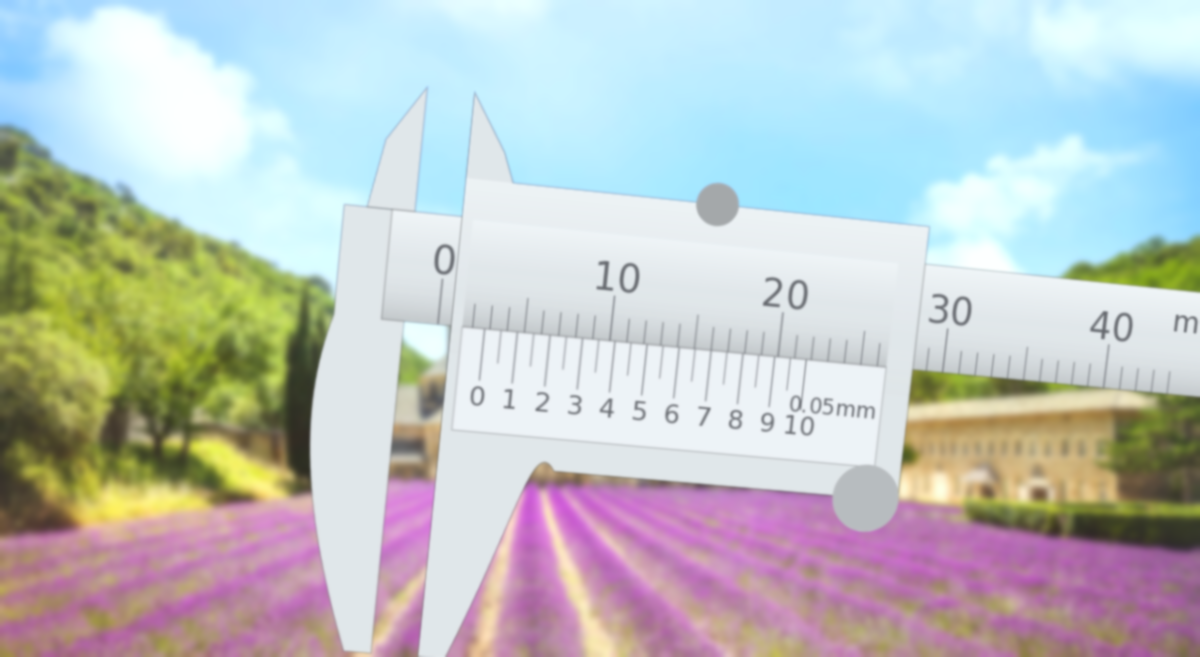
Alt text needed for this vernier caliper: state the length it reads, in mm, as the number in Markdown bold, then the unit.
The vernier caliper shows **2.7** mm
